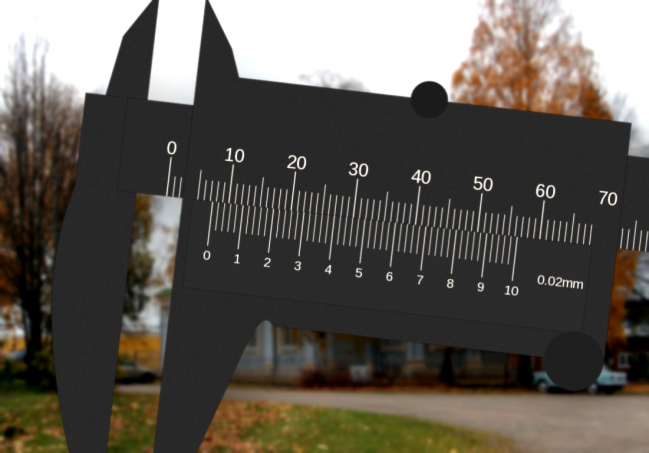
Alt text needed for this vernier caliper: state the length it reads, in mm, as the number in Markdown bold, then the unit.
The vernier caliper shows **7.4** mm
